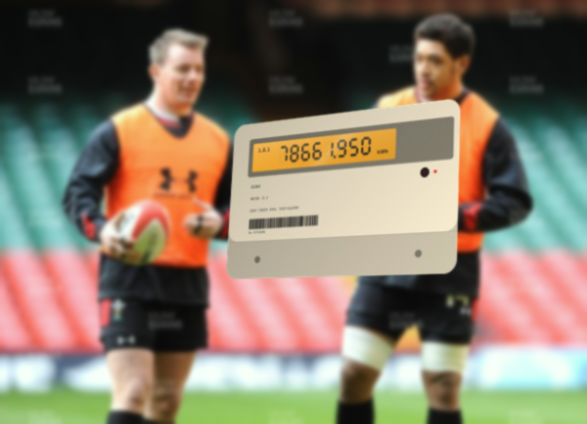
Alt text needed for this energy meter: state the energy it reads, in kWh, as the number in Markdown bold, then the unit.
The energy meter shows **78661.950** kWh
